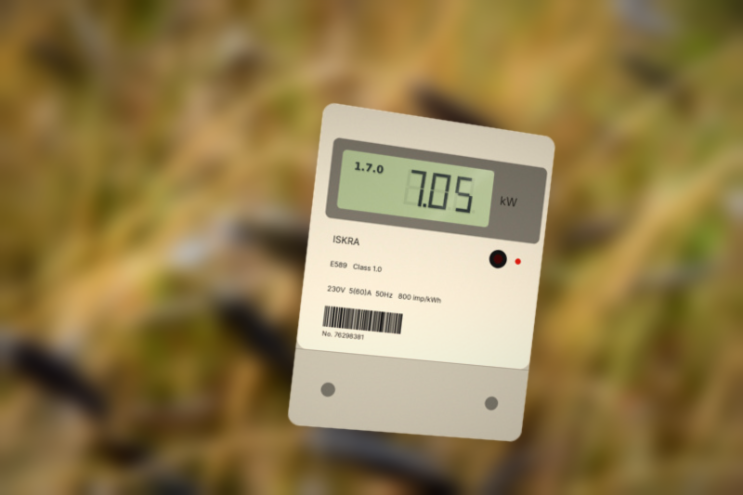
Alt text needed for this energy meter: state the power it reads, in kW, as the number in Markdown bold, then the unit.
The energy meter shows **7.05** kW
